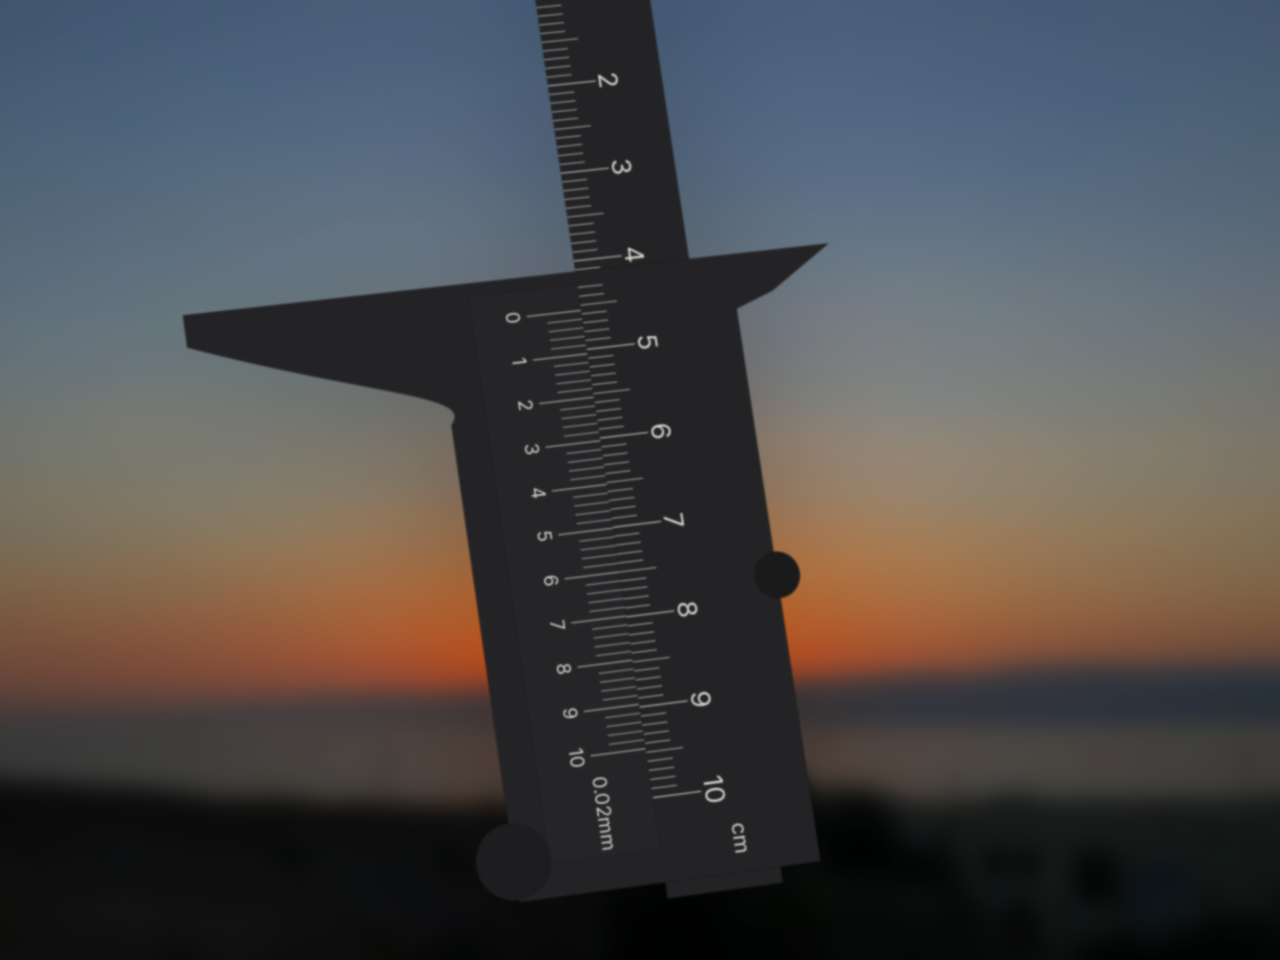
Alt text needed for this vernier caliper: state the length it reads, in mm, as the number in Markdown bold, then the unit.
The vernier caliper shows **45.6** mm
